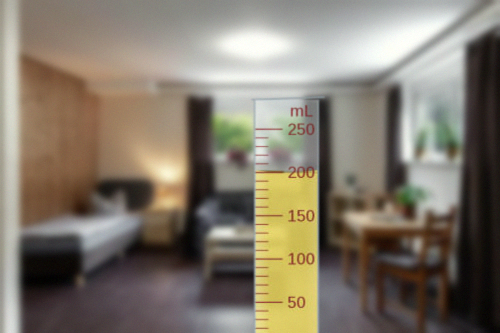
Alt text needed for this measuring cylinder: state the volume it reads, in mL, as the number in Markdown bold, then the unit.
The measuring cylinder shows **200** mL
